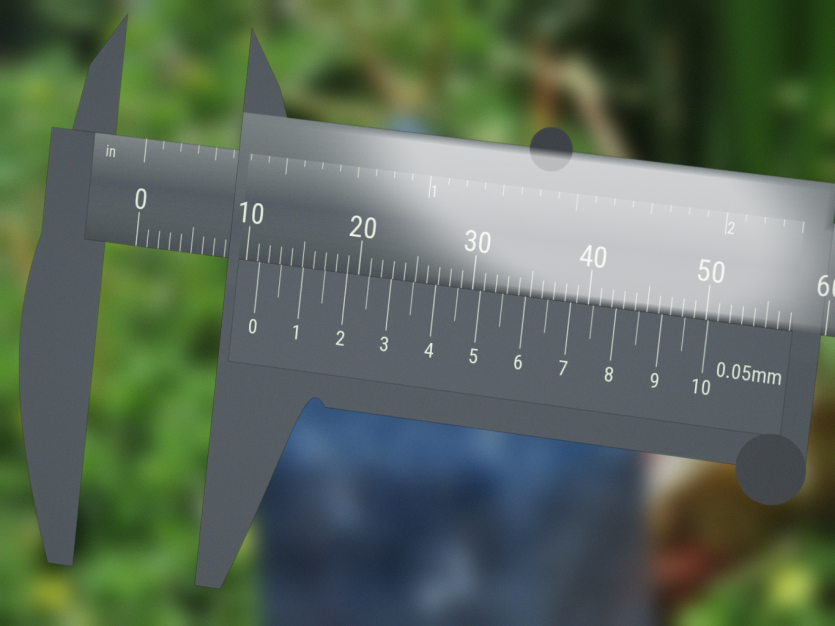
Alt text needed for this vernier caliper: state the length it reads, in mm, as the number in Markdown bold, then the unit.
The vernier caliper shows **11.2** mm
